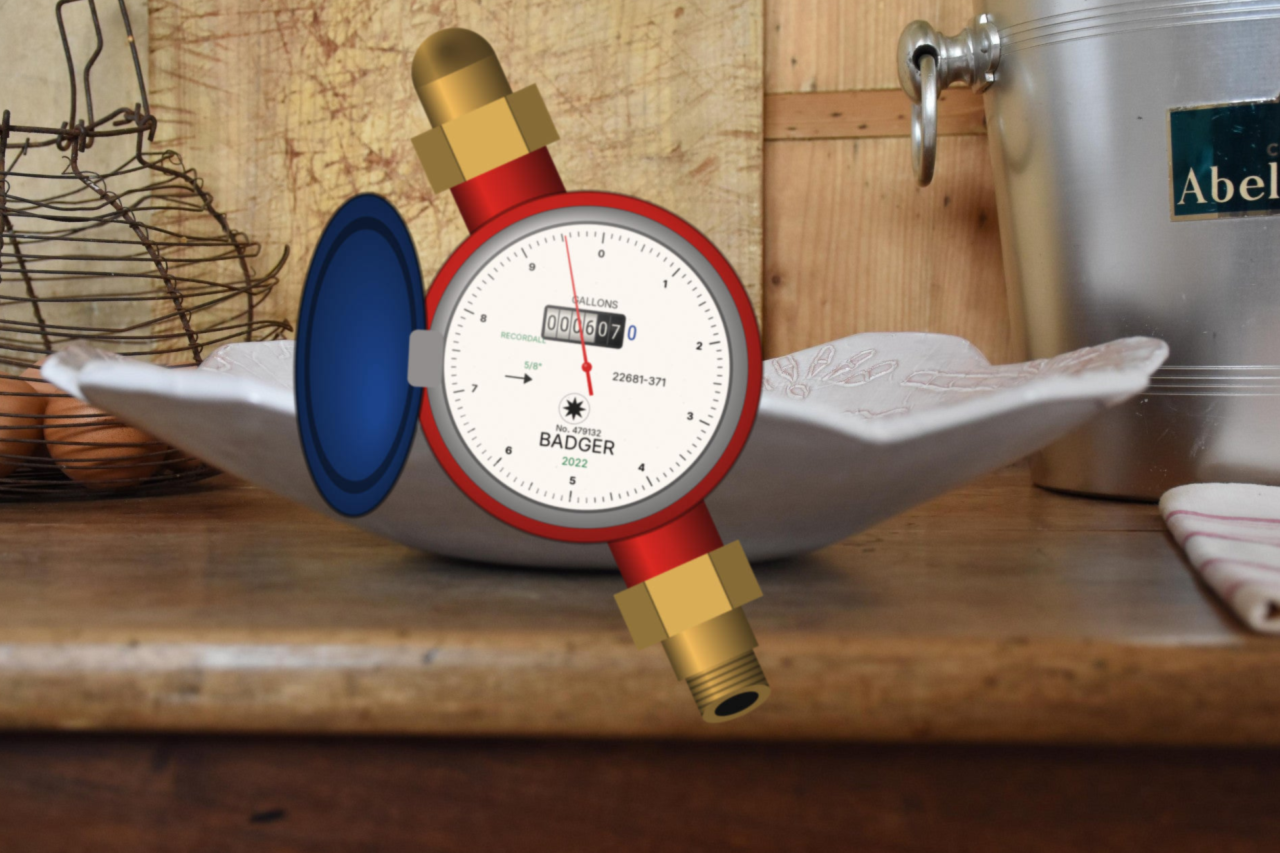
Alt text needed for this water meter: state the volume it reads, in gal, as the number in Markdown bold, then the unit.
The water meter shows **6069.5** gal
